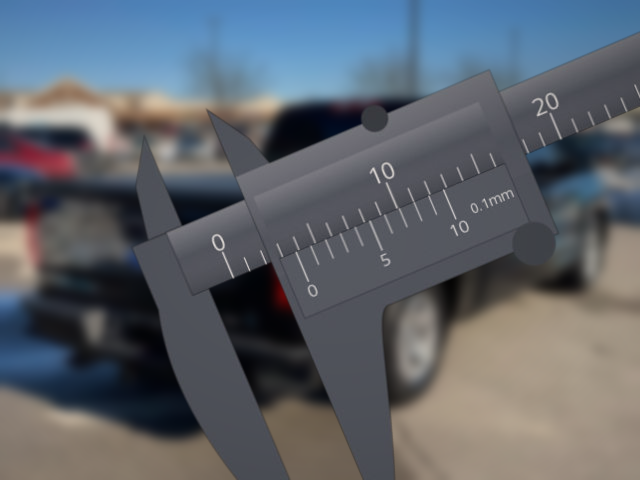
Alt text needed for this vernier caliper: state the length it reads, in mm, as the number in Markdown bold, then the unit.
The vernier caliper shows **3.8** mm
